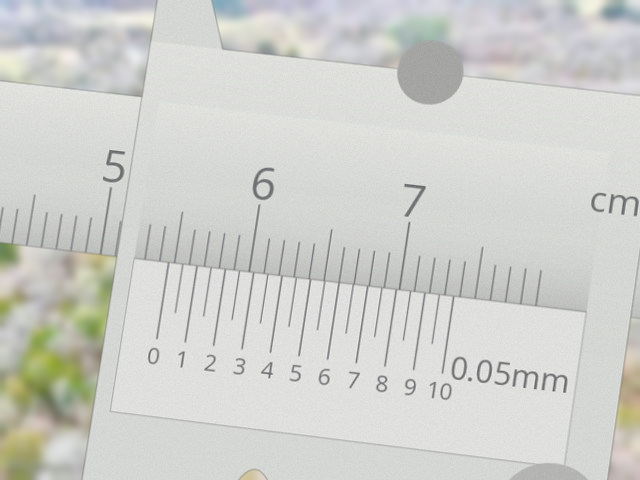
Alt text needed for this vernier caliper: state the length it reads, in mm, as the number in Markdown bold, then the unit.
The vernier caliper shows **54.6** mm
